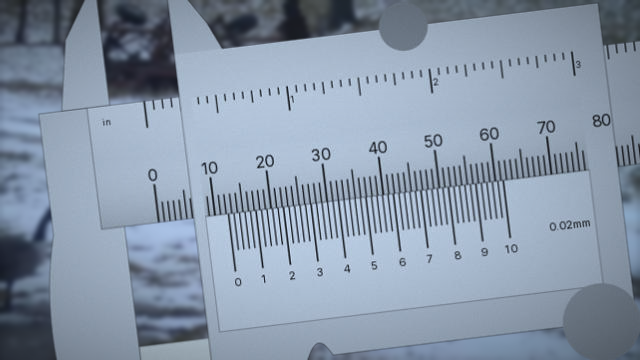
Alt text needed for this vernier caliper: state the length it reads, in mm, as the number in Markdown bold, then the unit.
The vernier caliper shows **12.4** mm
